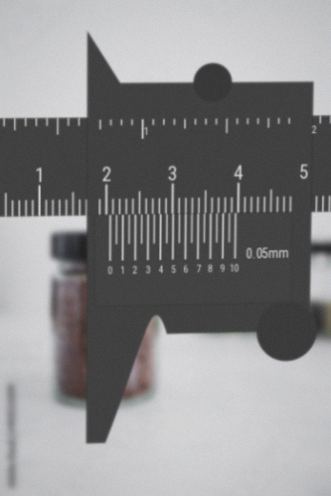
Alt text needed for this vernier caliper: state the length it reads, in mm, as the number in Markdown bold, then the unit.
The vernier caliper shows **20.6** mm
